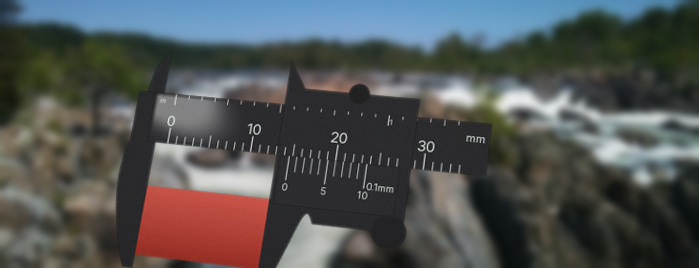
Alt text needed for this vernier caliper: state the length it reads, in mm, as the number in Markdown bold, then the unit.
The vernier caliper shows **14.6** mm
